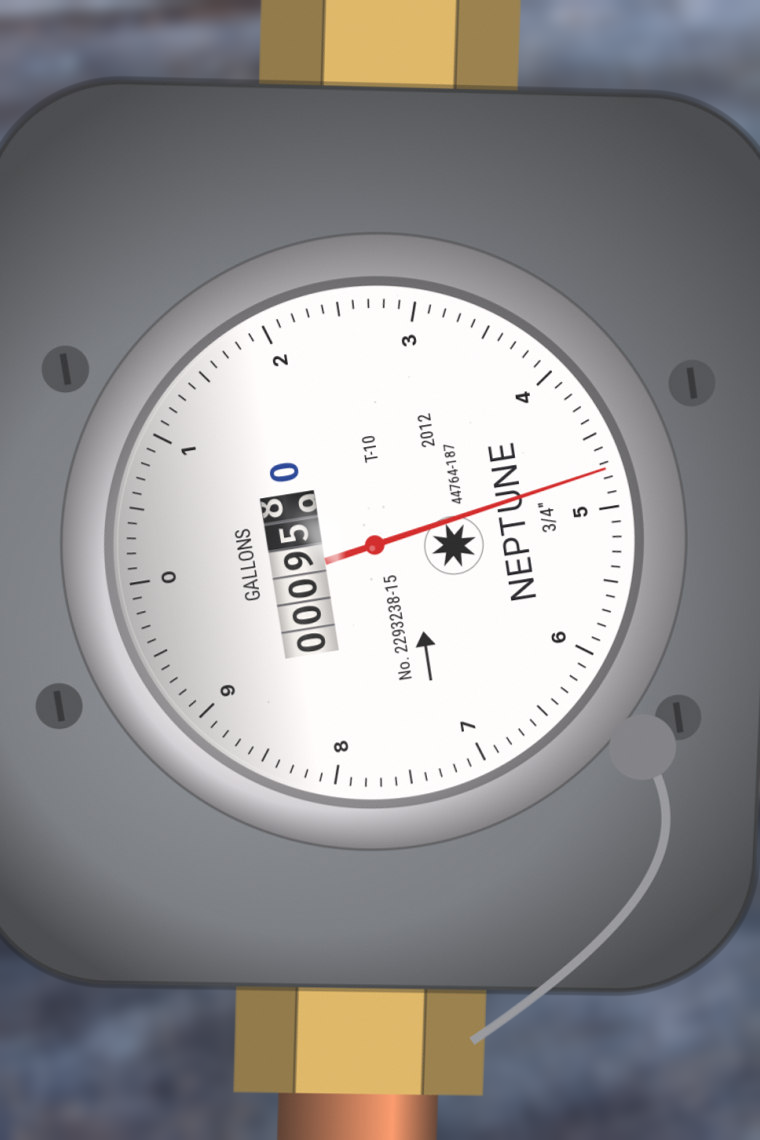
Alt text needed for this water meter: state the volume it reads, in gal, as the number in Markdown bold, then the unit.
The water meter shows **9584.7** gal
